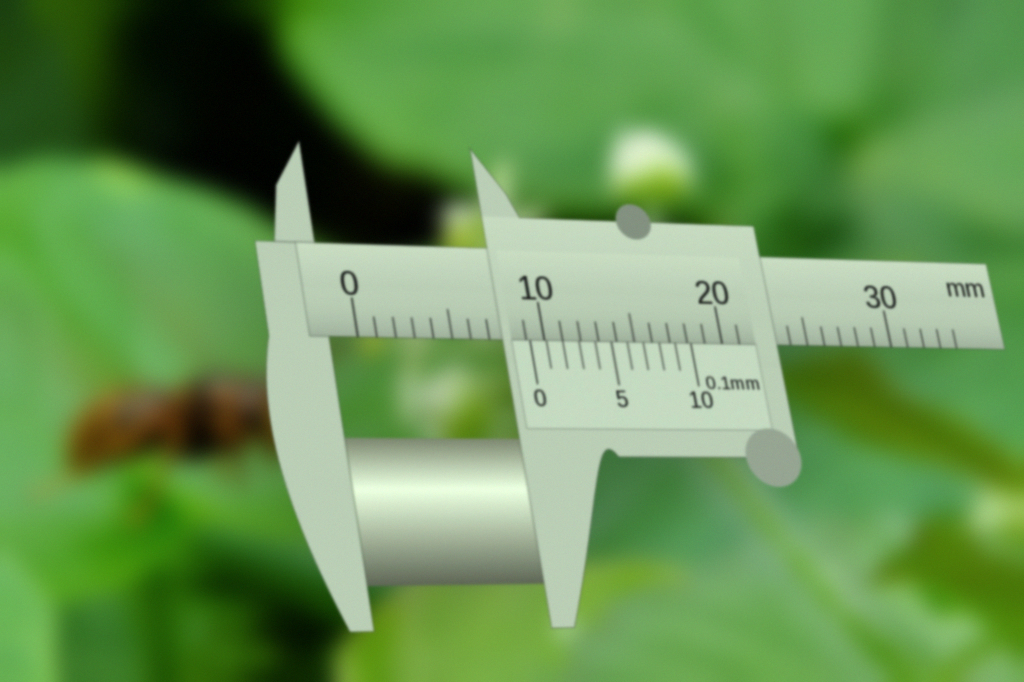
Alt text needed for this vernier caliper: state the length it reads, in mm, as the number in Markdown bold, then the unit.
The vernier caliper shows **9.2** mm
